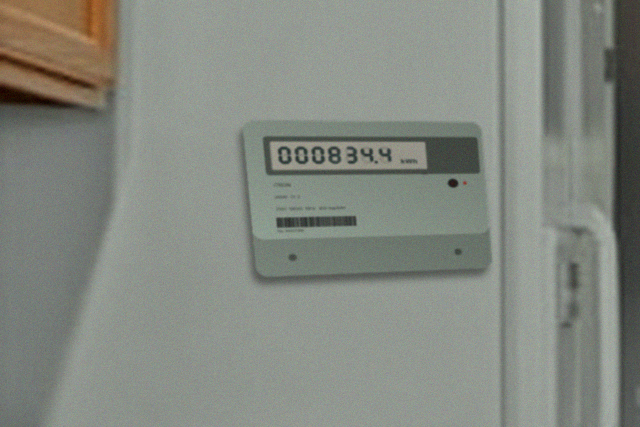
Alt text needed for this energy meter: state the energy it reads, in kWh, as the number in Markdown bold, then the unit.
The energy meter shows **834.4** kWh
